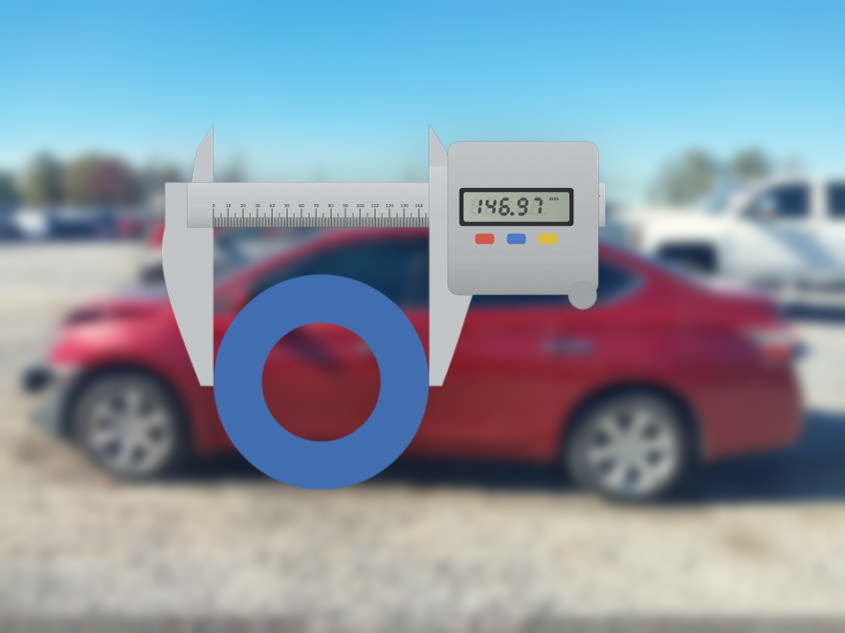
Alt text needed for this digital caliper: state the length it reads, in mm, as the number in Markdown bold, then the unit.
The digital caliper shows **146.97** mm
